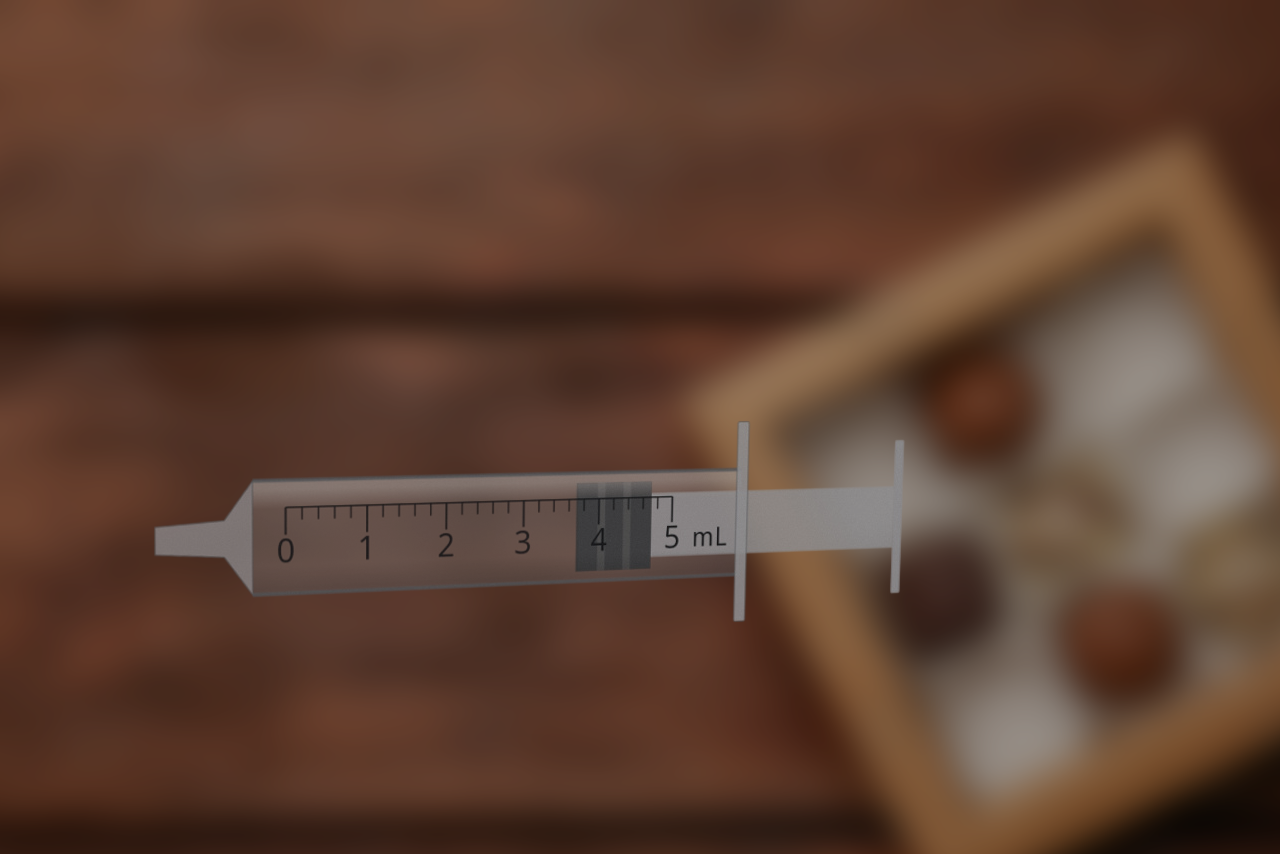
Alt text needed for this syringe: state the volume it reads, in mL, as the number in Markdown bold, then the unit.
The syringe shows **3.7** mL
